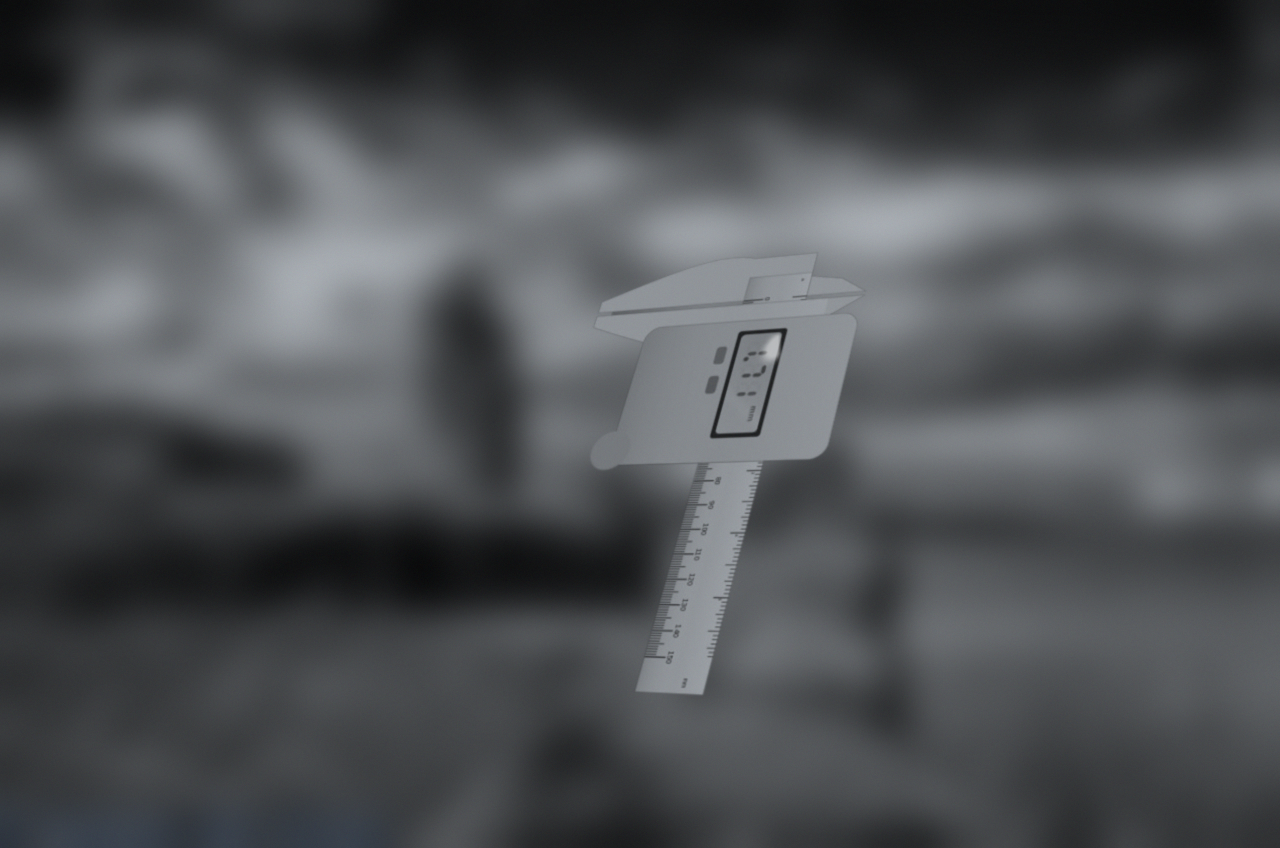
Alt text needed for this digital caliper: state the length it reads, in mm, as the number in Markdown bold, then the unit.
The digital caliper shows **1.71** mm
